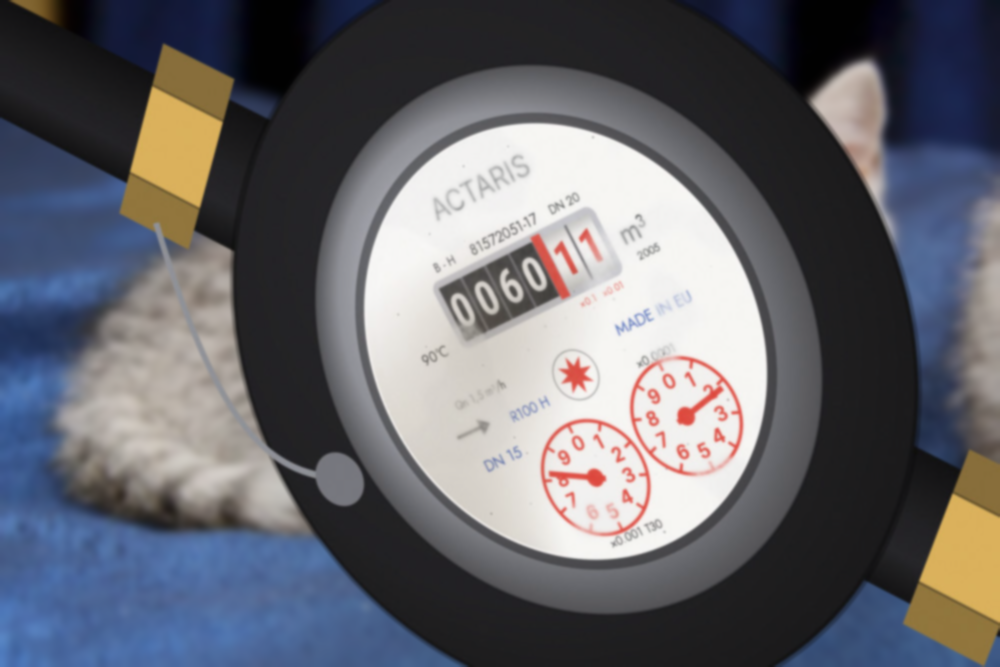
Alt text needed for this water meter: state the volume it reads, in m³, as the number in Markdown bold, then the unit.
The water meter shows **60.1182** m³
